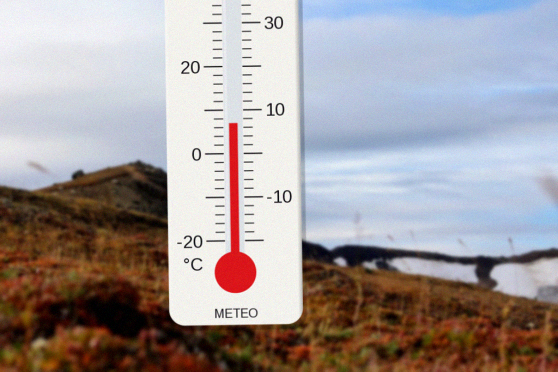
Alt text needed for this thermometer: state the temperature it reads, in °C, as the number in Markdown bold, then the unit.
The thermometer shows **7** °C
